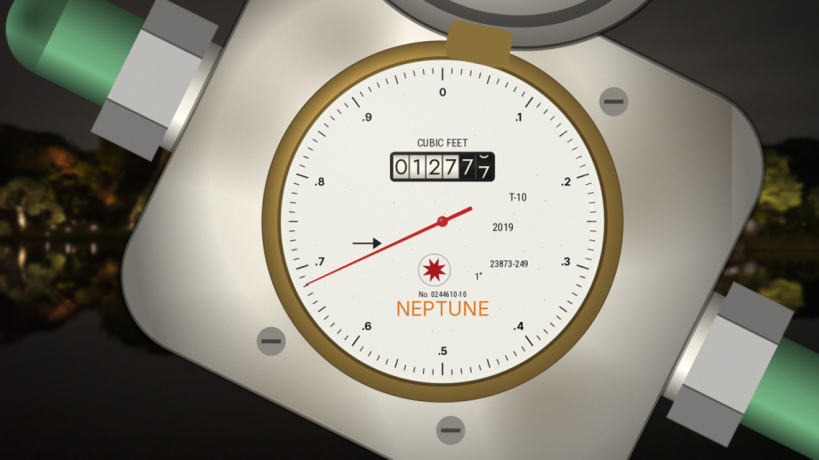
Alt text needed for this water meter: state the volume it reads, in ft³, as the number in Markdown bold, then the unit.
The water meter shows **12776.68** ft³
